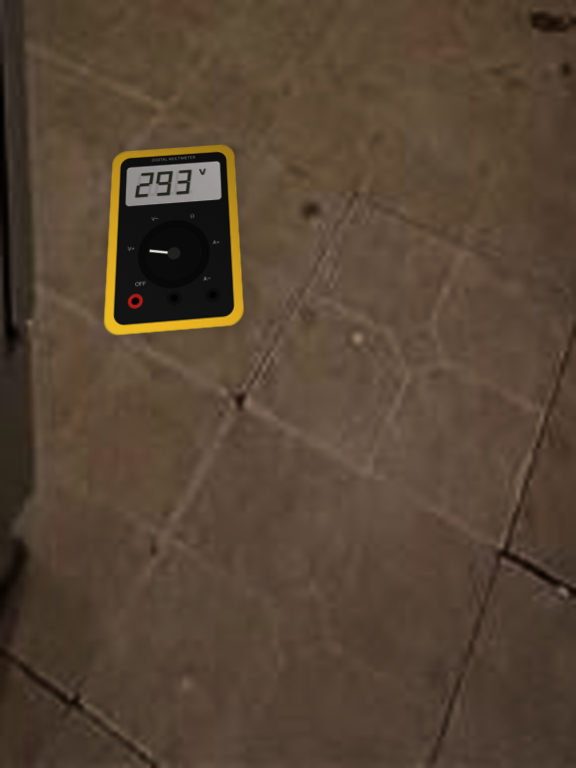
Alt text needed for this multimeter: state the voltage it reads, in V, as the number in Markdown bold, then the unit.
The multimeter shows **293** V
